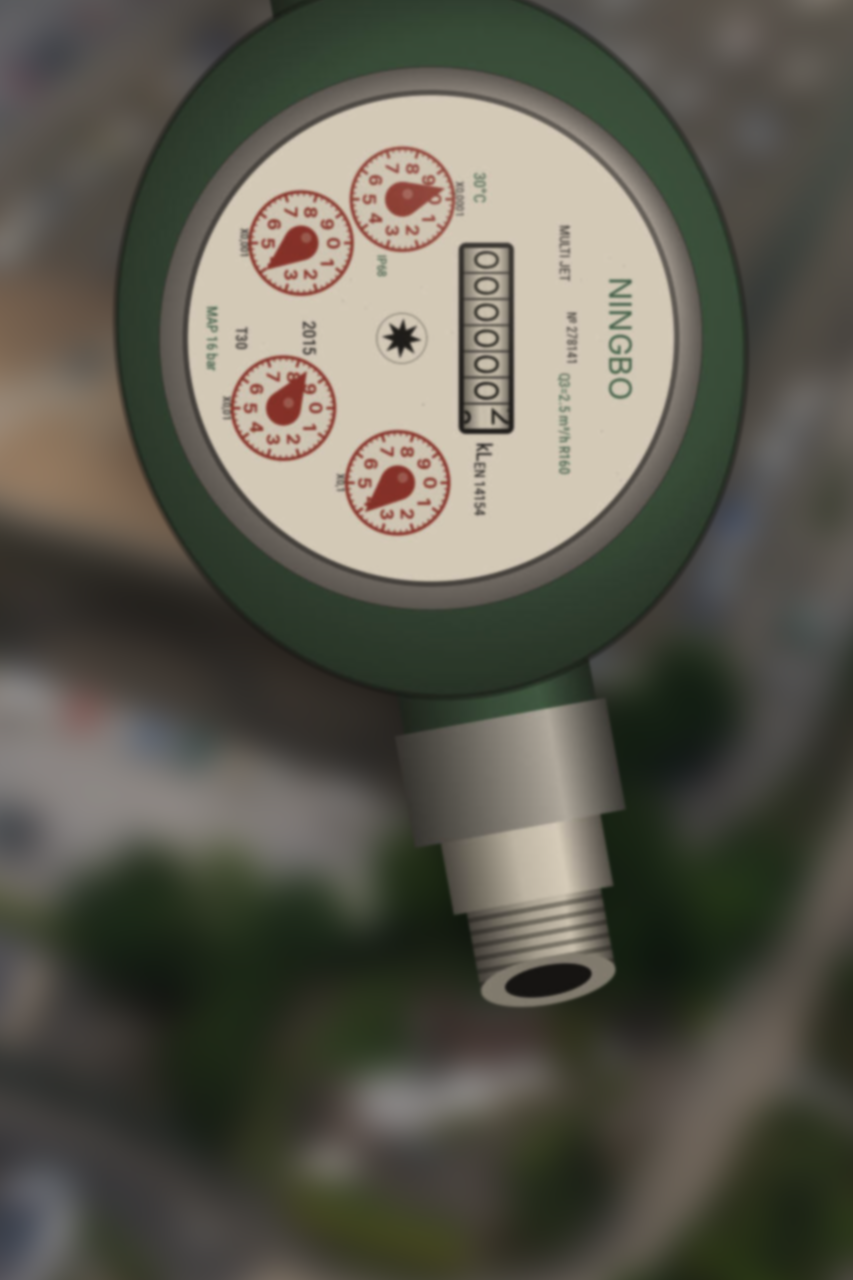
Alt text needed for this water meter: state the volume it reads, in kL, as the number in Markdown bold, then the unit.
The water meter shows **2.3839** kL
